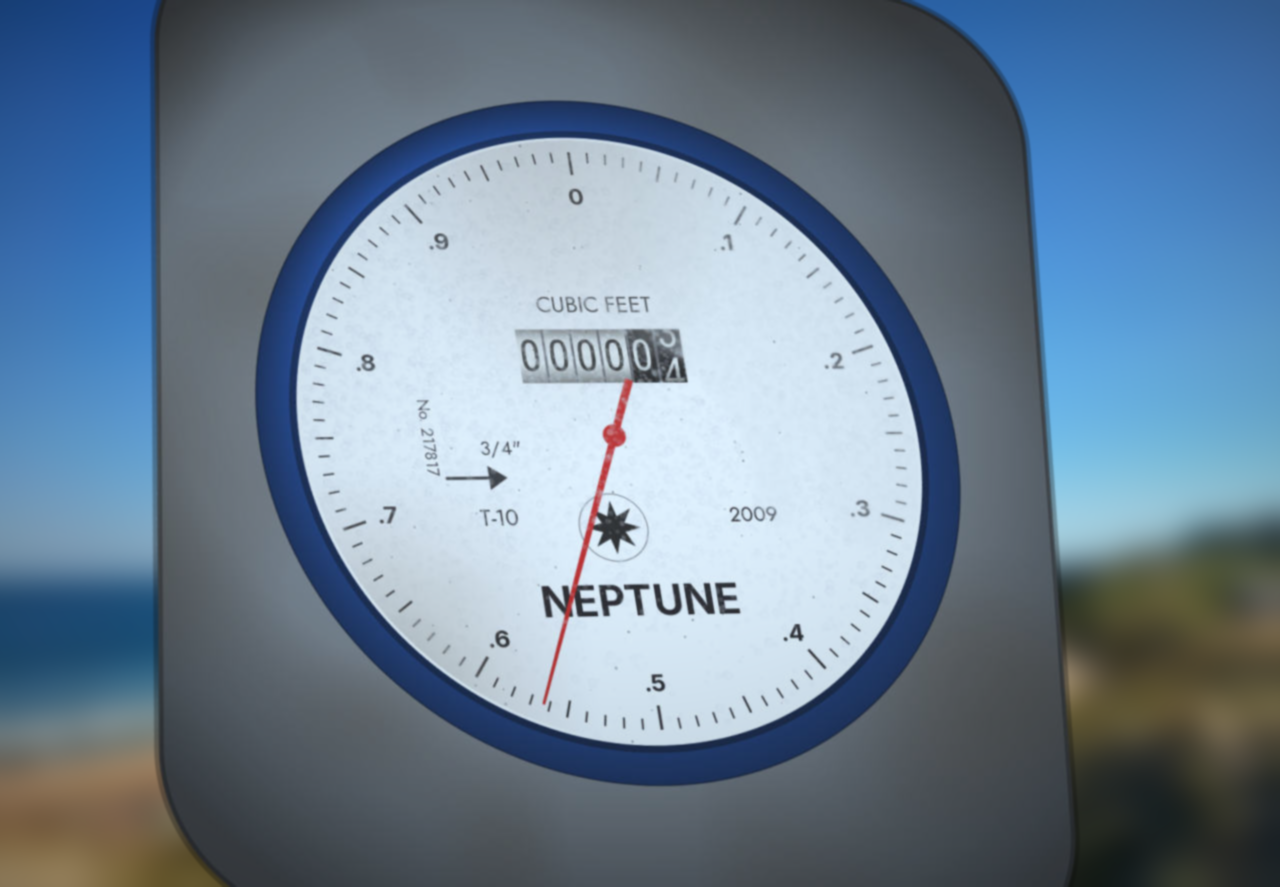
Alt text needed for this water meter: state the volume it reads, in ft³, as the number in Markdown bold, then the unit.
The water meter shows **3.56** ft³
